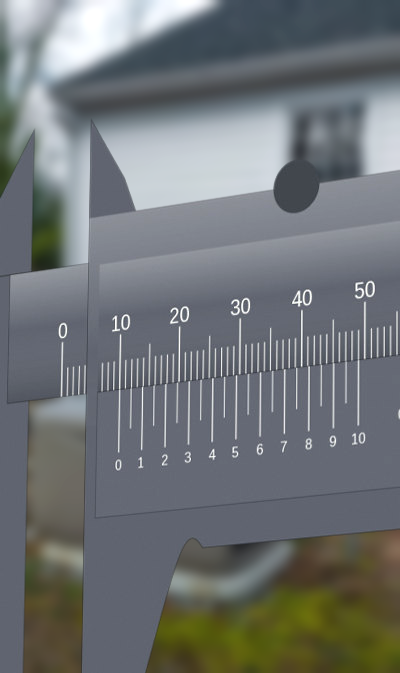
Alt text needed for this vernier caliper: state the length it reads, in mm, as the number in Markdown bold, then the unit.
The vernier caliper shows **10.0** mm
